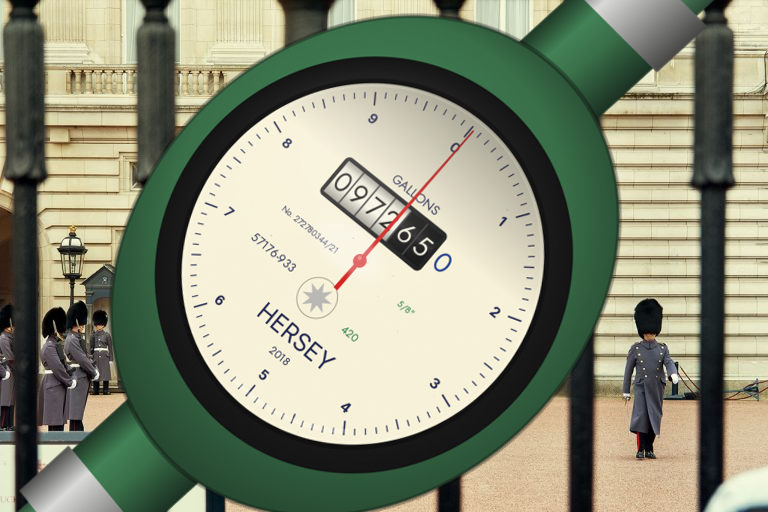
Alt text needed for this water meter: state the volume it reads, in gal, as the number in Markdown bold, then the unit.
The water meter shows **972650.0** gal
